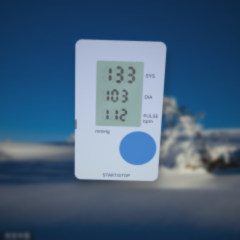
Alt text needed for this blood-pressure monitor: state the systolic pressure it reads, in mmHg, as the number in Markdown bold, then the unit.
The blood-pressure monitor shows **133** mmHg
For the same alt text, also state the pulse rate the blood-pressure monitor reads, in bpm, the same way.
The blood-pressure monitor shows **112** bpm
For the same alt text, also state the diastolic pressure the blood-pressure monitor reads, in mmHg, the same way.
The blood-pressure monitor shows **103** mmHg
